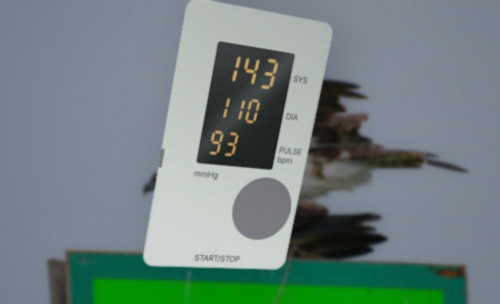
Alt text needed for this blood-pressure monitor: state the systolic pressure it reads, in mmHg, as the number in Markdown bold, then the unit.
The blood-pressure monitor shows **143** mmHg
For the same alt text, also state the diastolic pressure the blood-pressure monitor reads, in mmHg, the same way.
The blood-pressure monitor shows **110** mmHg
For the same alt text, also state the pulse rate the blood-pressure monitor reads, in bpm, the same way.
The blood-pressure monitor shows **93** bpm
